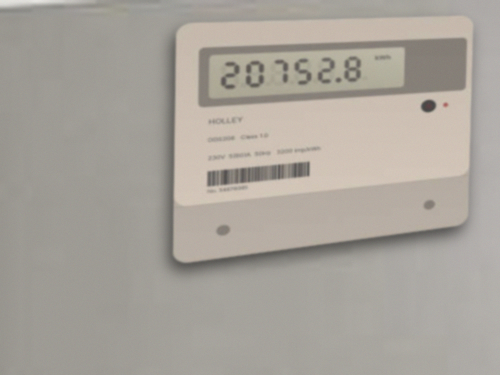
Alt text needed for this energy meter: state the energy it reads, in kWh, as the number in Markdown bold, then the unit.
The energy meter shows **20752.8** kWh
